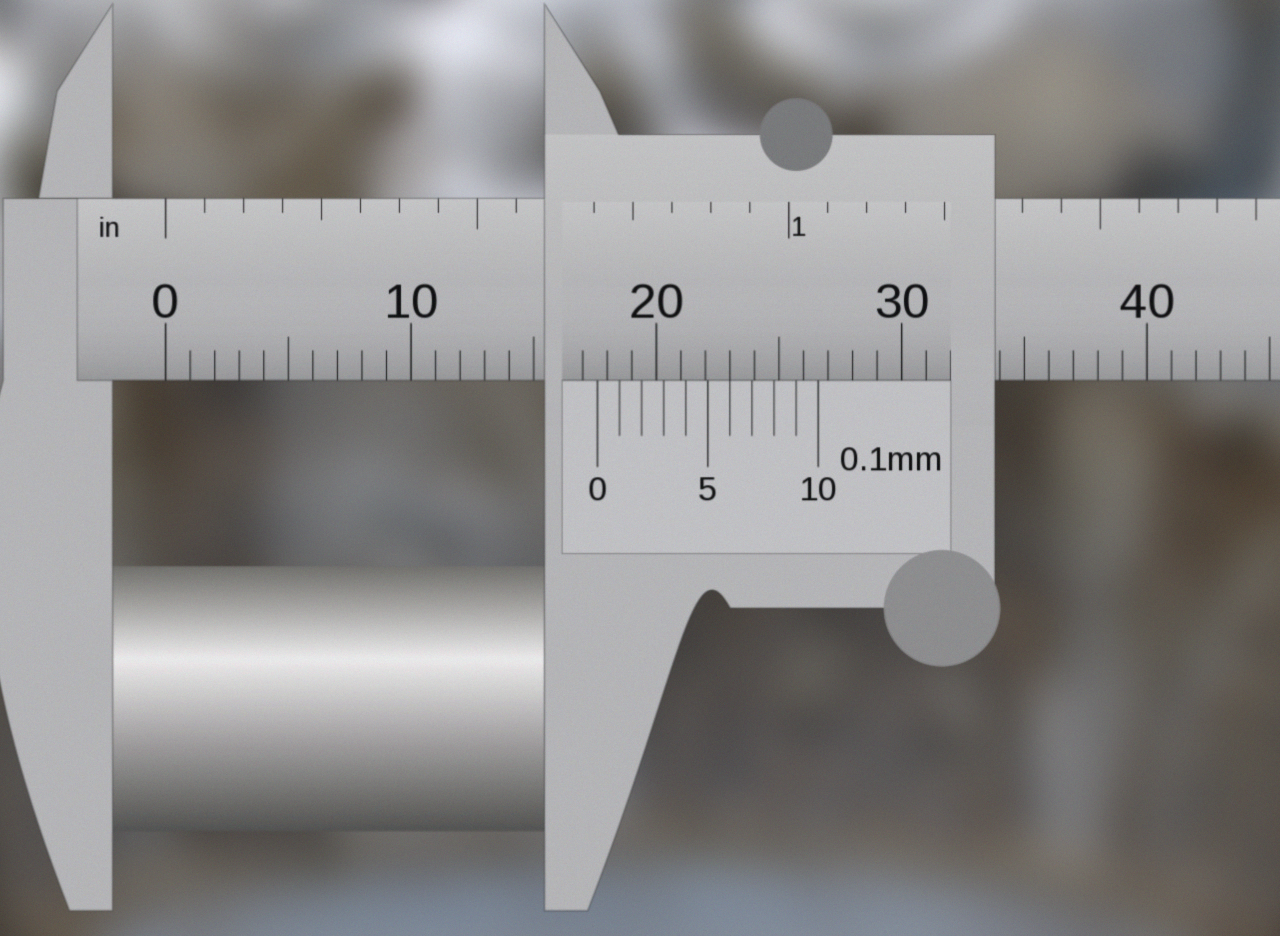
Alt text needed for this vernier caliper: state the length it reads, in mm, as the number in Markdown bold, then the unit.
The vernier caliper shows **17.6** mm
